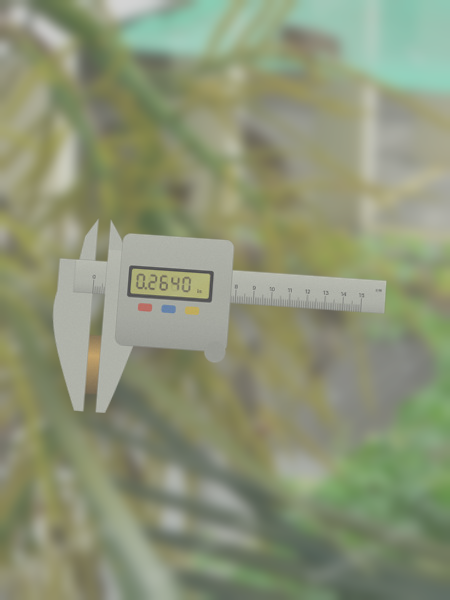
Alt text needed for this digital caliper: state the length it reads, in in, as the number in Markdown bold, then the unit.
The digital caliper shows **0.2640** in
